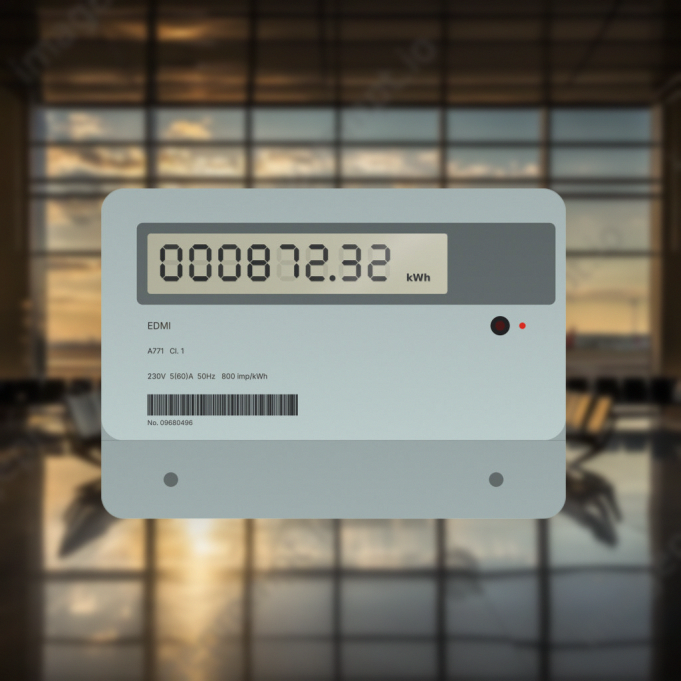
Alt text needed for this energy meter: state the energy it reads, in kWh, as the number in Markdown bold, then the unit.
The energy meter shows **872.32** kWh
